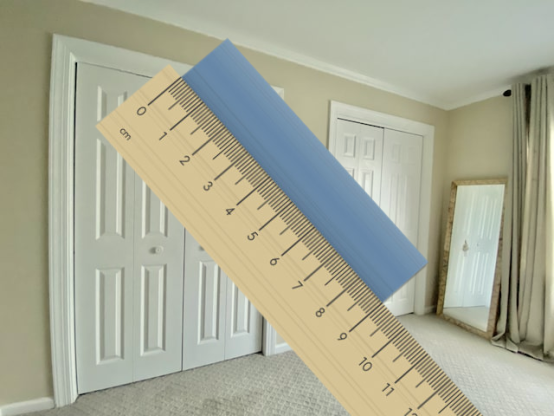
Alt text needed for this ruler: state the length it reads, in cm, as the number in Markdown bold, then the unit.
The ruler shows **9** cm
